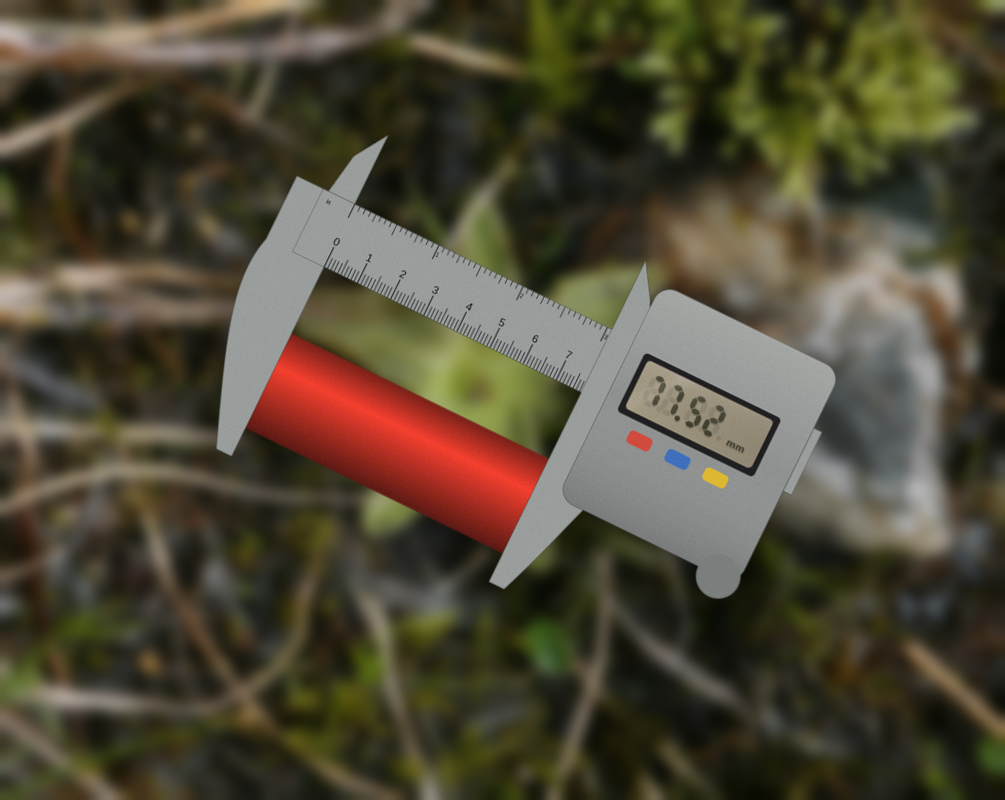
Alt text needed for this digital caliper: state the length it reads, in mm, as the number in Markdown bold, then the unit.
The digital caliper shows **77.52** mm
